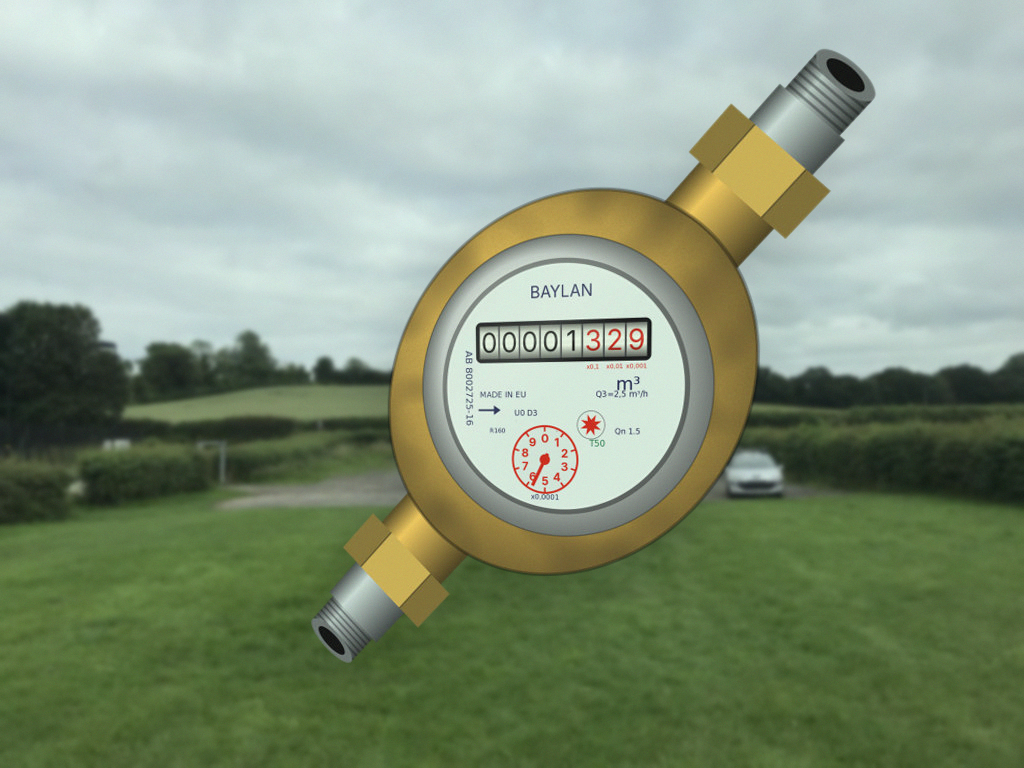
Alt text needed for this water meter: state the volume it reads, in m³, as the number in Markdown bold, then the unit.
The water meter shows **1.3295** m³
